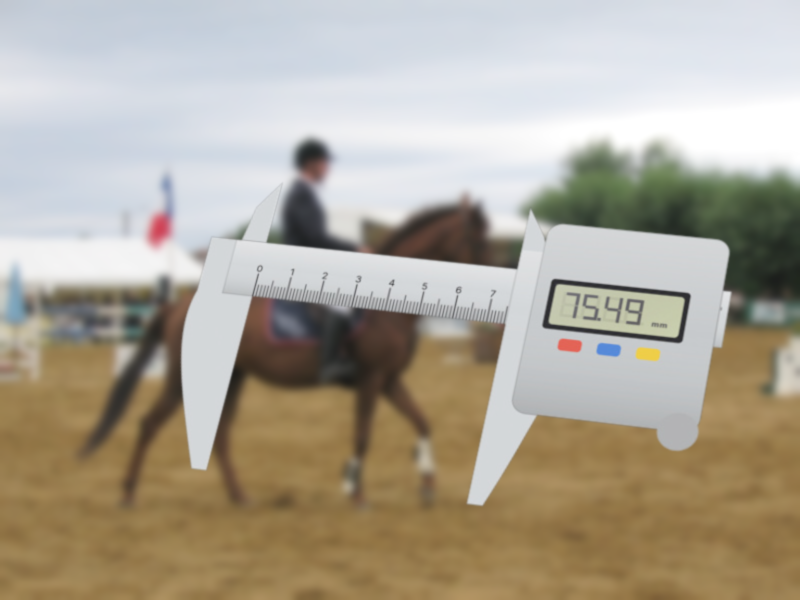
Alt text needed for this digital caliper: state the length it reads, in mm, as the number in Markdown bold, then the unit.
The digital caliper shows **75.49** mm
